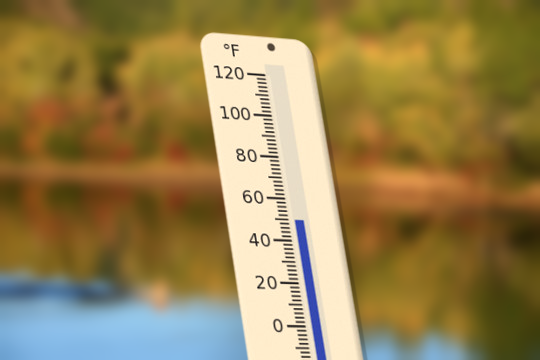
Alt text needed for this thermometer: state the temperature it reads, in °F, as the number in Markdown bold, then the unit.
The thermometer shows **50** °F
